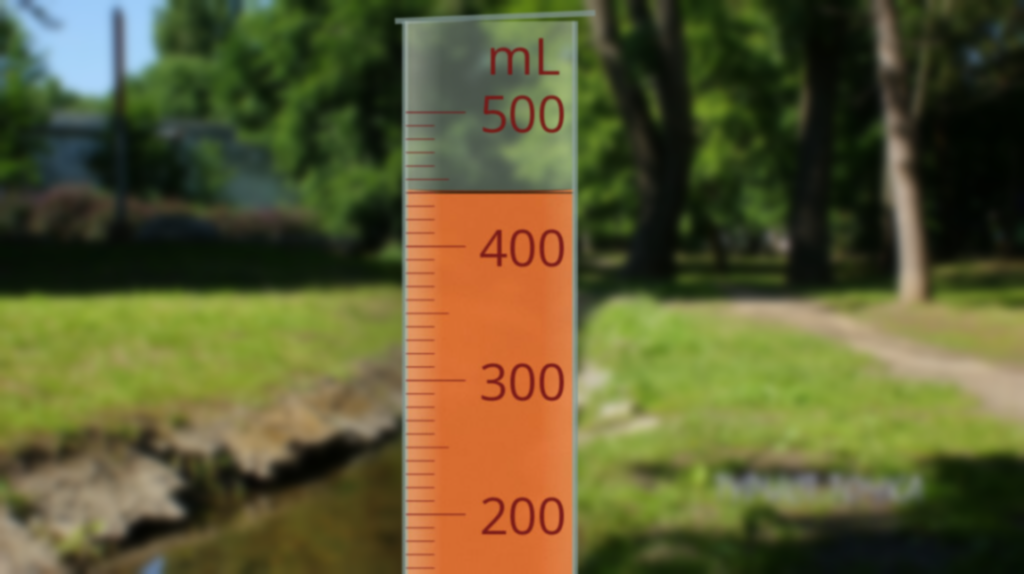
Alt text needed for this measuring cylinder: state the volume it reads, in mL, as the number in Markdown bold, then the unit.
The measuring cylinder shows **440** mL
